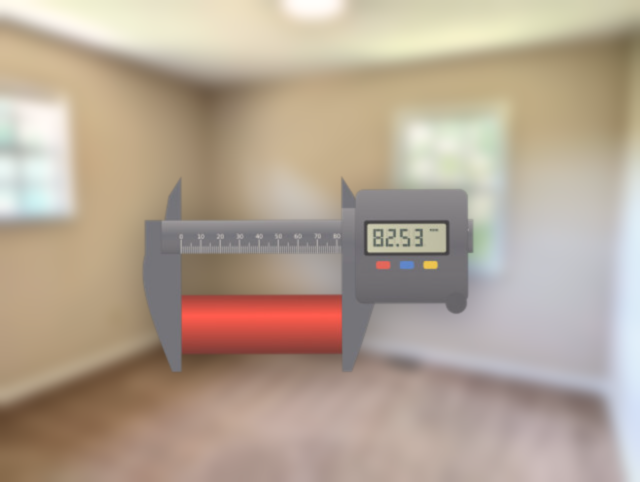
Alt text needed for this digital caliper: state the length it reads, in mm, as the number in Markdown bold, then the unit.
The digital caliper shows **82.53** mm
